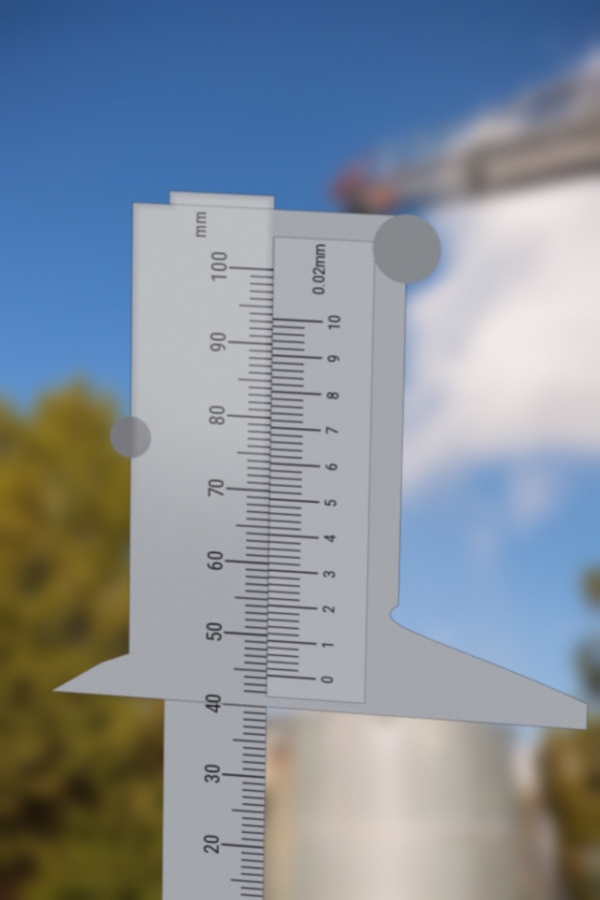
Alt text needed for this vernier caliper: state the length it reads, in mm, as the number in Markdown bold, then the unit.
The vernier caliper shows **44.4** mm
